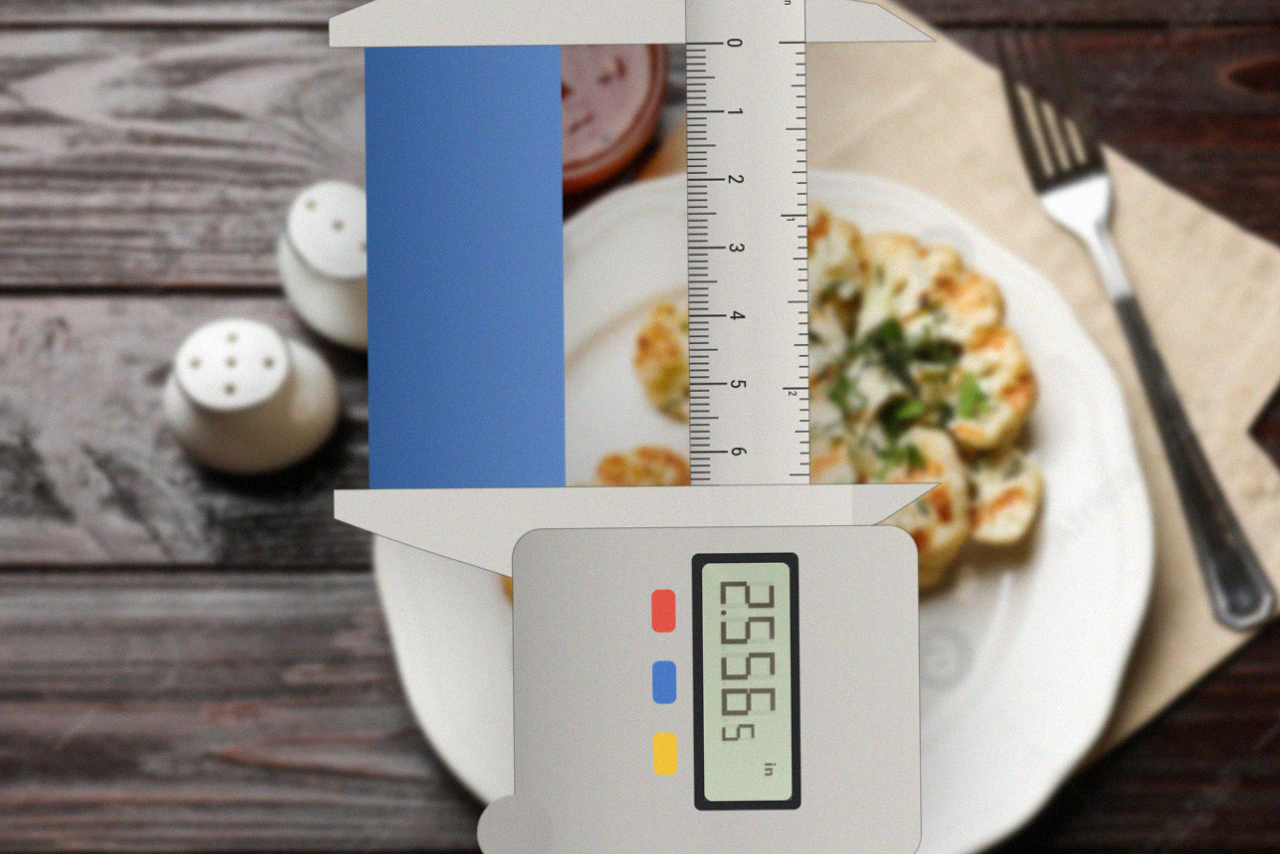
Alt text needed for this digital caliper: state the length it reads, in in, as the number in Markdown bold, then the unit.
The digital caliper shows **2.5565** in
